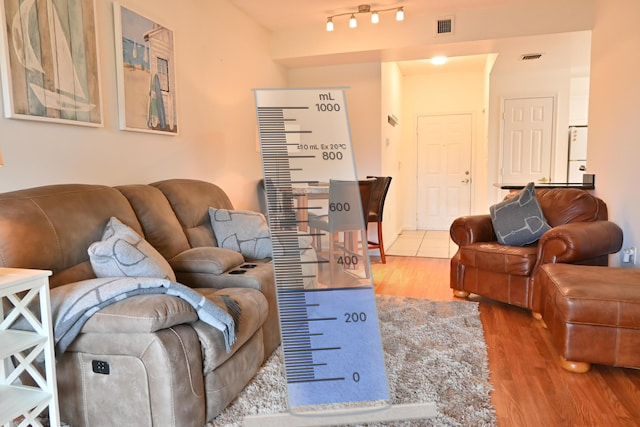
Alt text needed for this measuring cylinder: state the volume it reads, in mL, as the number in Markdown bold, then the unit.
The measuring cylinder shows **300** mL
